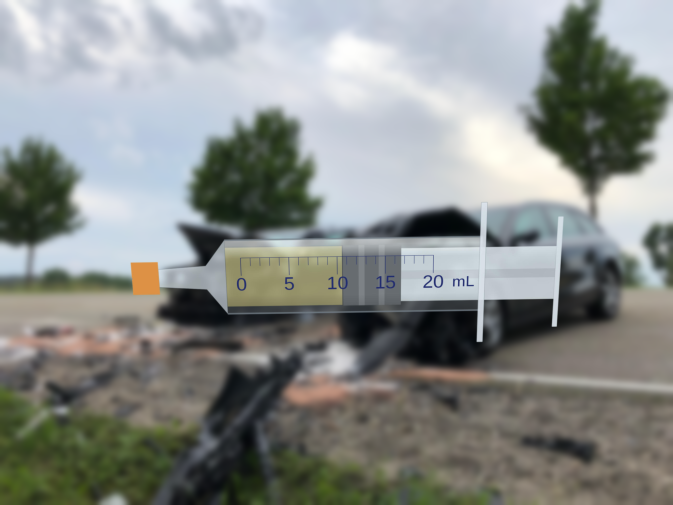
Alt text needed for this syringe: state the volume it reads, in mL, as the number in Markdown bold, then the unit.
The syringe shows **10.5** mL
